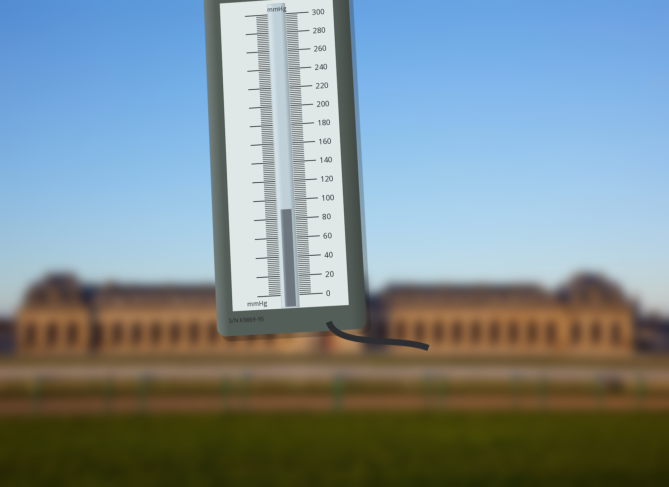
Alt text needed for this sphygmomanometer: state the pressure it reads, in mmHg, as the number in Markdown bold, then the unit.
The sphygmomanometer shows **90** mmHg
